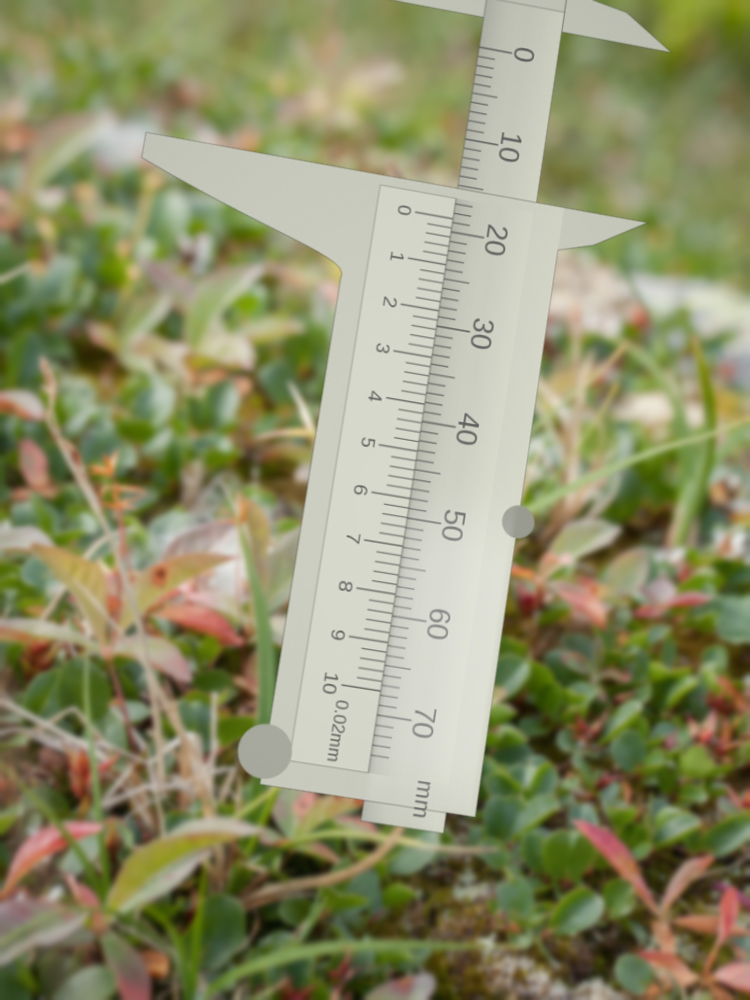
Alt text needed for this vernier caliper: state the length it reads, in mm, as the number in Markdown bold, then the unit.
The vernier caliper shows **18.6** mm
